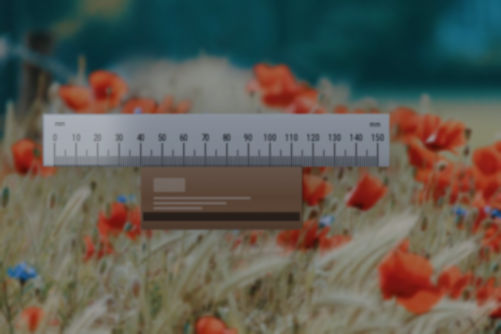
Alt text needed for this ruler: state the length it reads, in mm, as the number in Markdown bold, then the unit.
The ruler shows **75** mm
